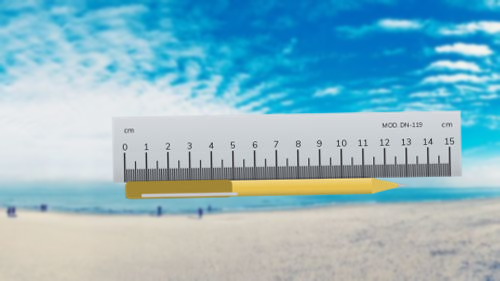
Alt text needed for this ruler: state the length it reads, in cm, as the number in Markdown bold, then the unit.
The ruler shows **13** cm
